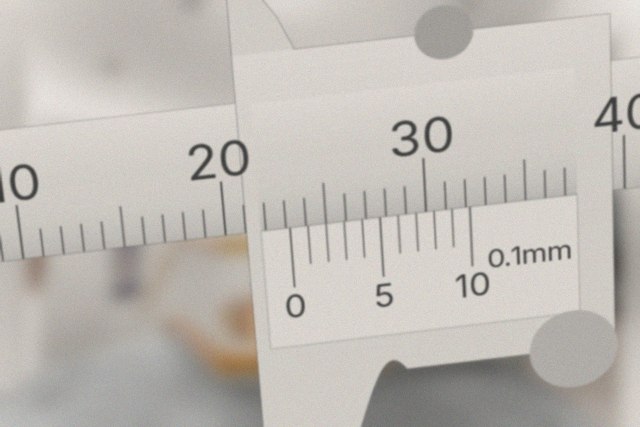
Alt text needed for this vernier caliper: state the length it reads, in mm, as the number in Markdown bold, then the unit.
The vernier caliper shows **23.2** mm
